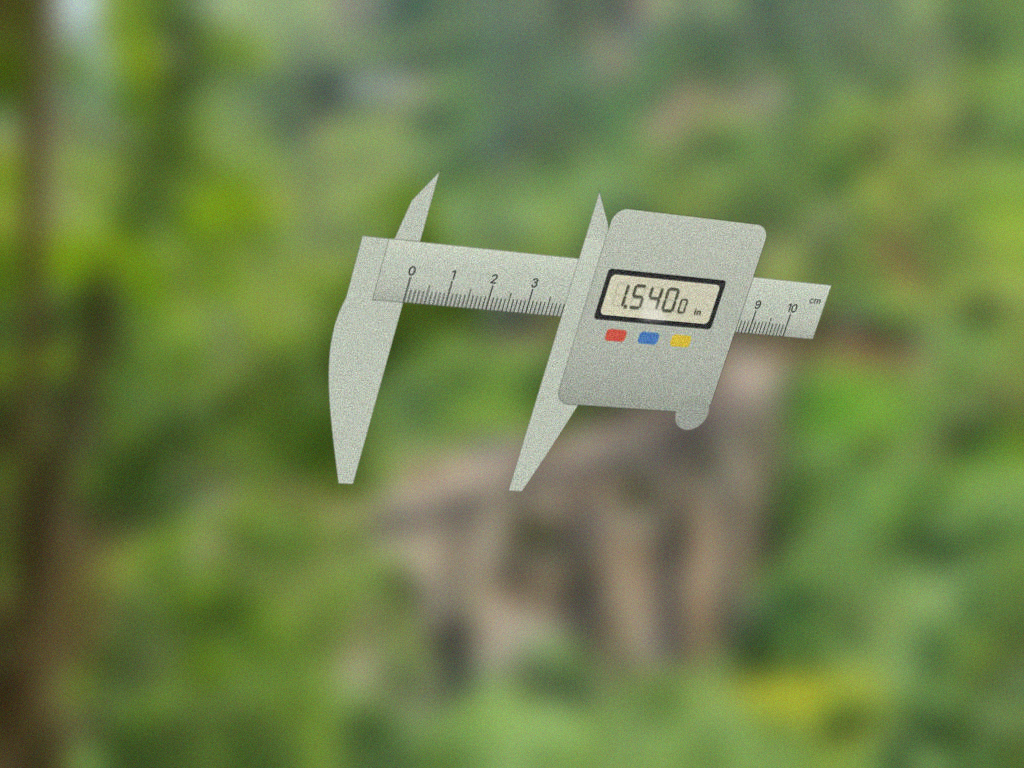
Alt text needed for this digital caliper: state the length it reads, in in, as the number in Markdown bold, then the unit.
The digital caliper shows **1.5400** in
